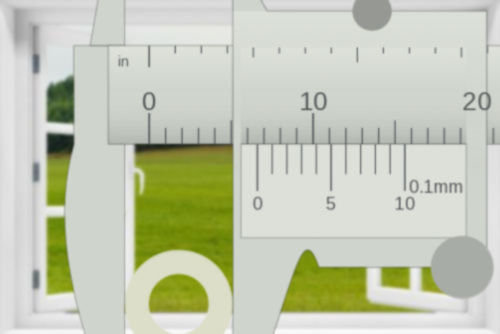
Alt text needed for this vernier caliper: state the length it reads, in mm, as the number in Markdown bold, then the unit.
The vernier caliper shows **6.6** mm
